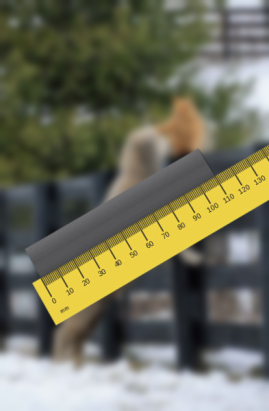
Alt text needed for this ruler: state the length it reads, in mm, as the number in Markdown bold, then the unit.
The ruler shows **110** mm
